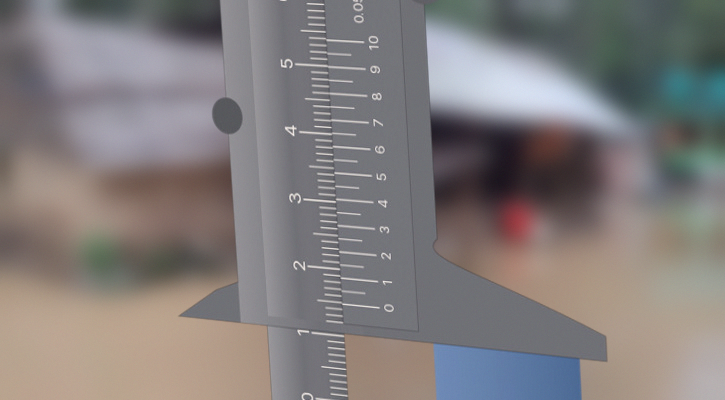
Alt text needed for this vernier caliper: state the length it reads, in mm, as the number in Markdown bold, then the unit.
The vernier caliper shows **14.8** mm
